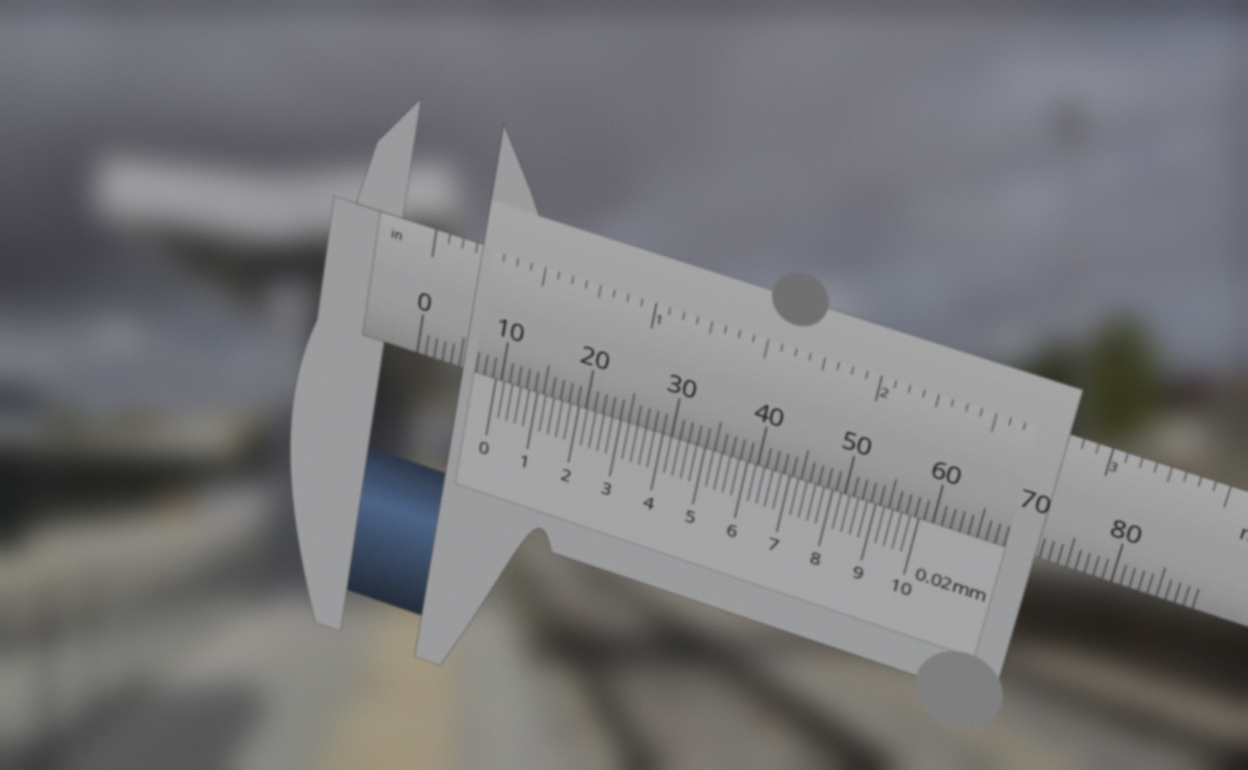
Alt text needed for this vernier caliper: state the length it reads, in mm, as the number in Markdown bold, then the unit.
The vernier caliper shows **9.4** mm
